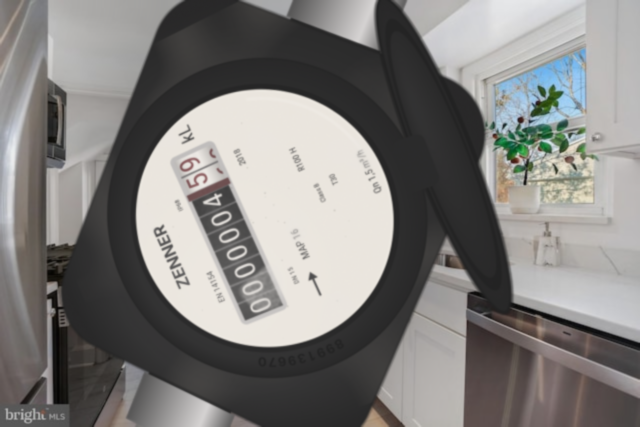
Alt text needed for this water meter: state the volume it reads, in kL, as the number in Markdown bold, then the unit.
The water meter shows **4.59** kL
